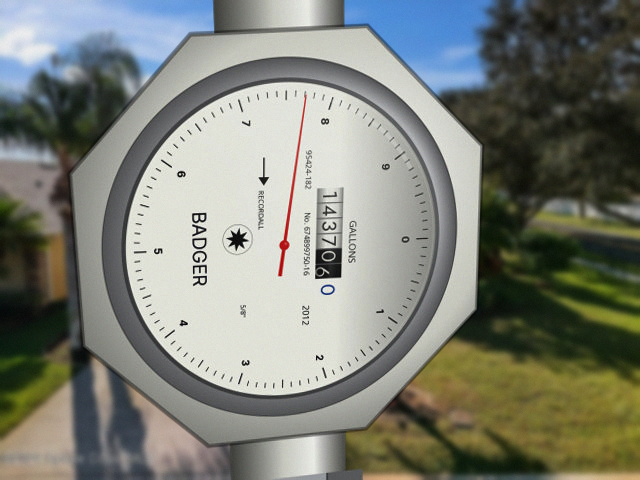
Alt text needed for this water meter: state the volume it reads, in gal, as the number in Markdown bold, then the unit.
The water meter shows **1437057.7** gal
